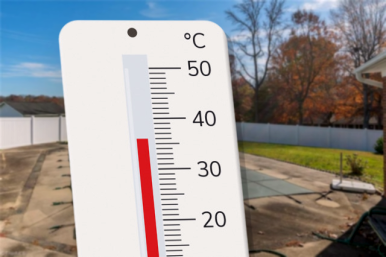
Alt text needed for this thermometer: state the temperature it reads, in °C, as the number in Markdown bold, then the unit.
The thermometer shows **36** °C
